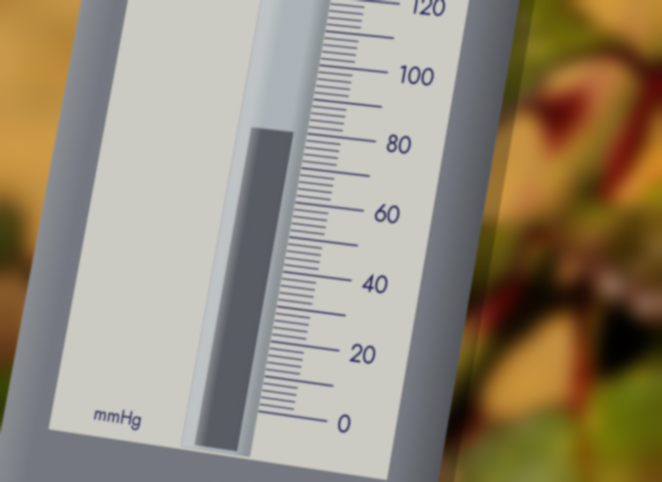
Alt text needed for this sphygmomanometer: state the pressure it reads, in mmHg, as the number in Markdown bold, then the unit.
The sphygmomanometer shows **80** mmHg
